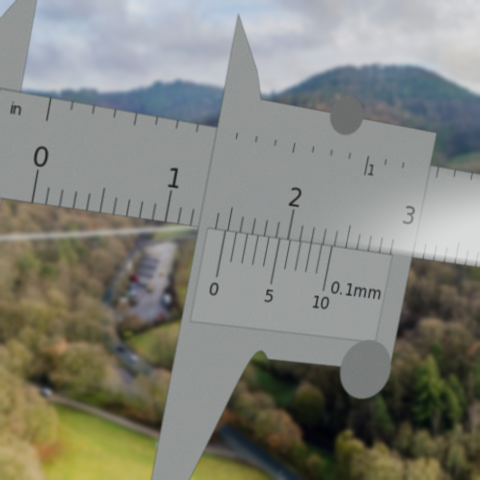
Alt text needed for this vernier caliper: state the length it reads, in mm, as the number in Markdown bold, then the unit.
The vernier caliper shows **14.8** mm
